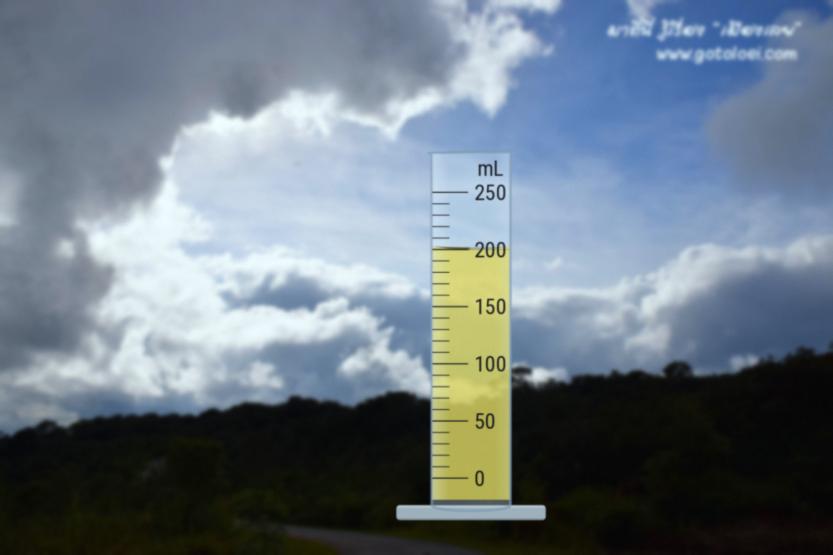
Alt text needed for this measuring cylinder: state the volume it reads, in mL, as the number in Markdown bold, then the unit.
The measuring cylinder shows **200** mL
